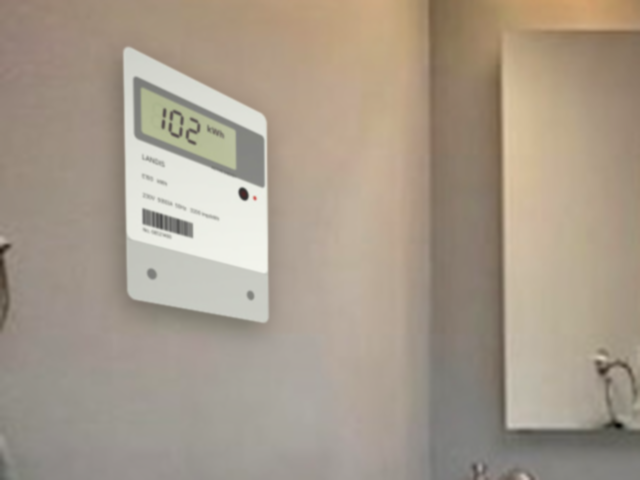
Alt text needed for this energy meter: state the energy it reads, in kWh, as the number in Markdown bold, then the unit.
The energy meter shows **102** kWh
